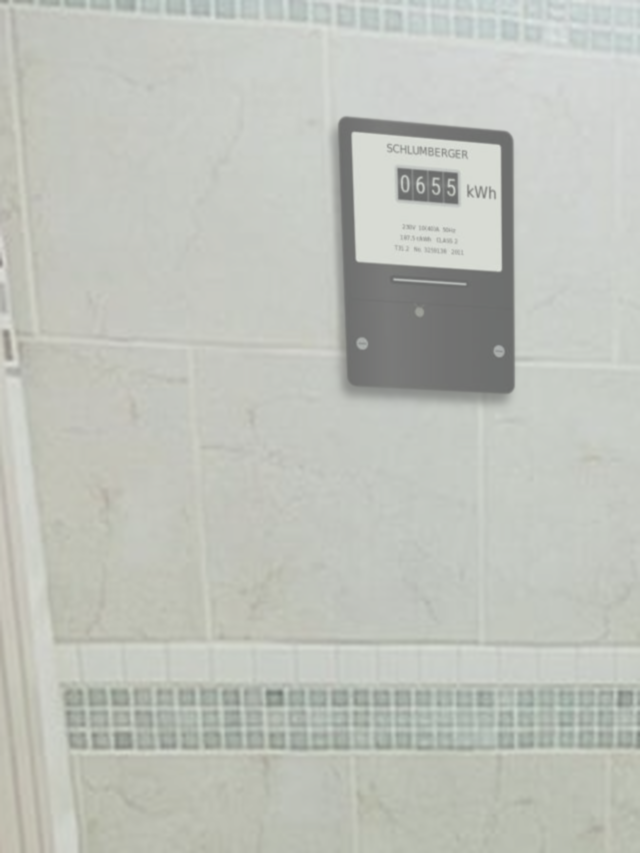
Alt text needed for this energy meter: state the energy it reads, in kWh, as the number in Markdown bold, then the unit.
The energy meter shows **655** kWh
